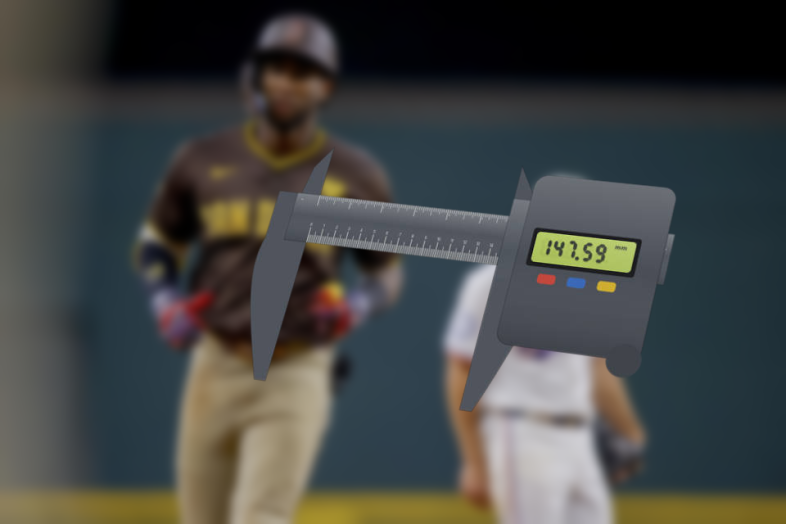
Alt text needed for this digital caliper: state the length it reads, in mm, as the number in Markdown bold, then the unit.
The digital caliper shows **147.59** mm
